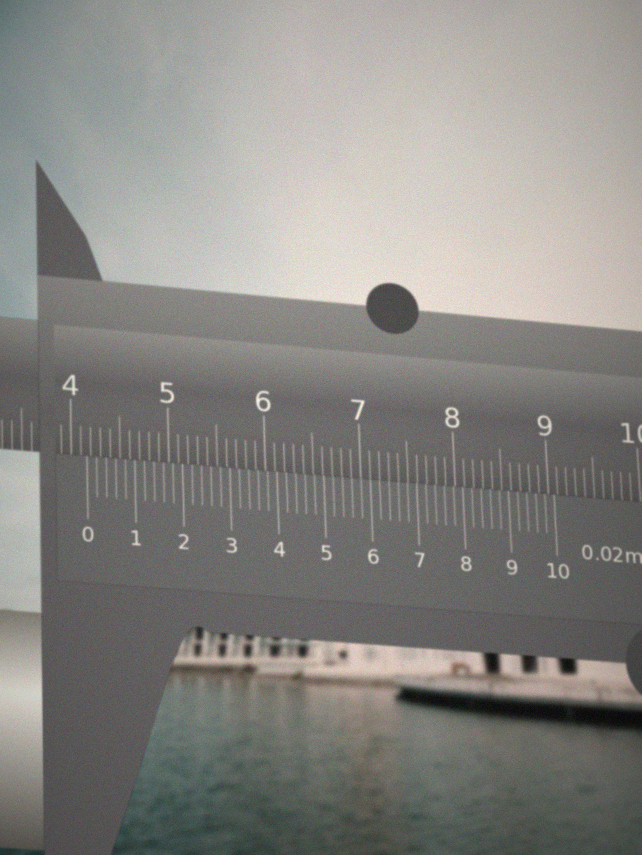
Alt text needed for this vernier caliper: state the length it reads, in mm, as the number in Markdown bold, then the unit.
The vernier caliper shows **41.6** mm
